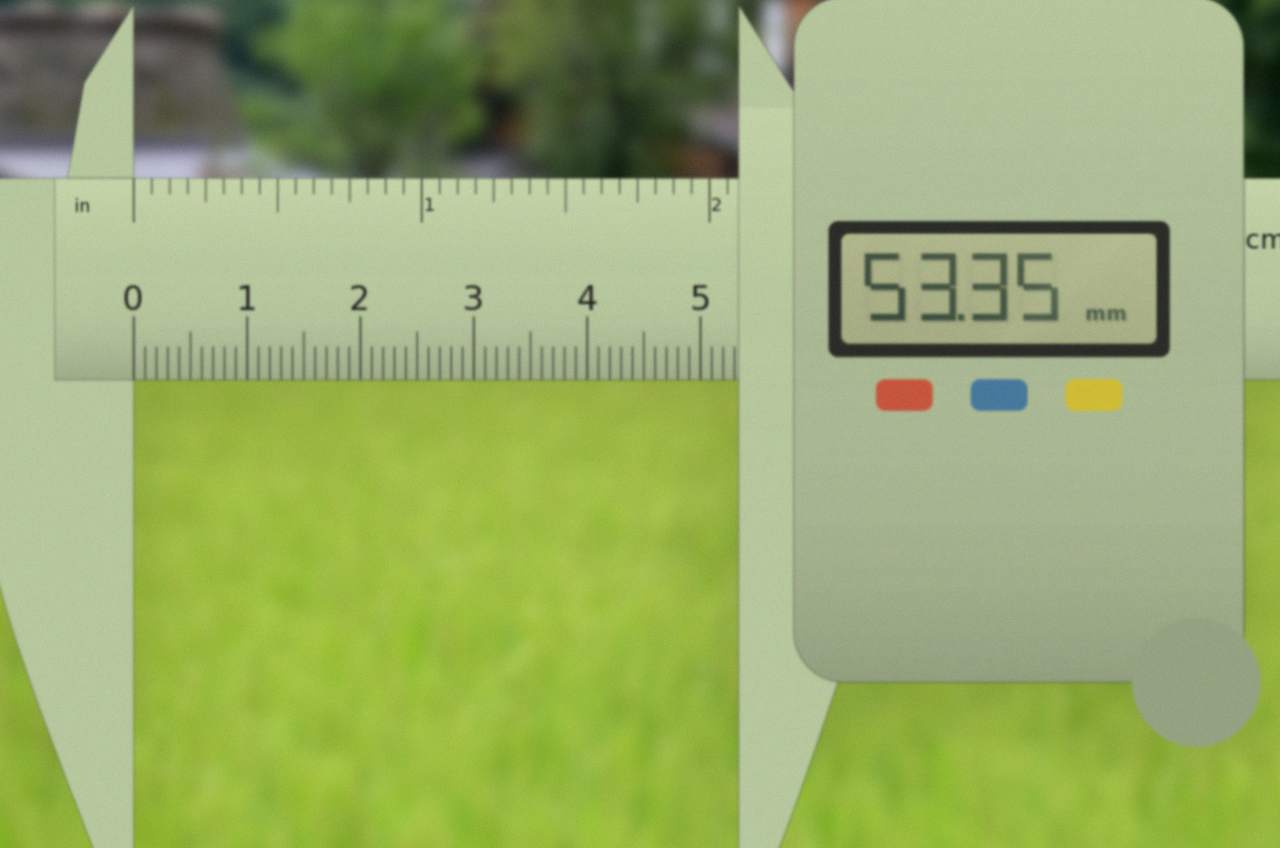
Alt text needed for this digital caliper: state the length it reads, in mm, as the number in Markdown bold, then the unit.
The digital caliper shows **53.35** mm
